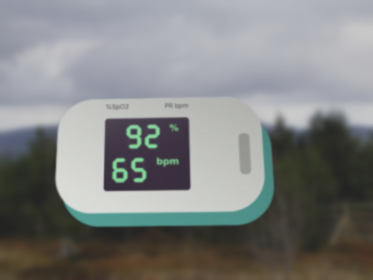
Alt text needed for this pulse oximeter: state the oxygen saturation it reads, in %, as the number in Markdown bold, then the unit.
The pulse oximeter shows **92** %
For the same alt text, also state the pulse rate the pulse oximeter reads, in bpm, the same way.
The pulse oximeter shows **65** bpm
